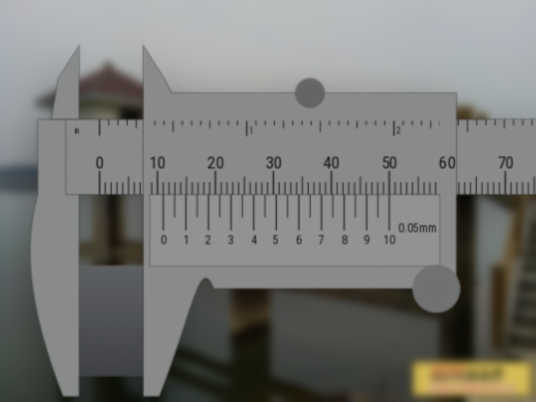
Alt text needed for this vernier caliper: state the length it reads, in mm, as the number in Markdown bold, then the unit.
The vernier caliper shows **11.0** mm
